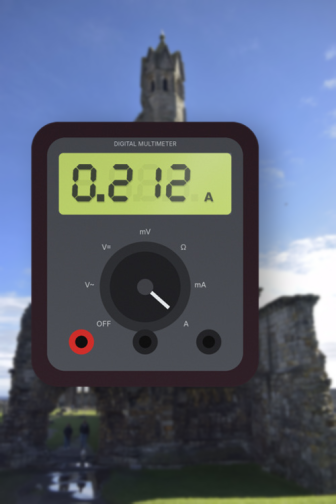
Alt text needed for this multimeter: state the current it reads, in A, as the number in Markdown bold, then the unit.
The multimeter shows **0.212** A
